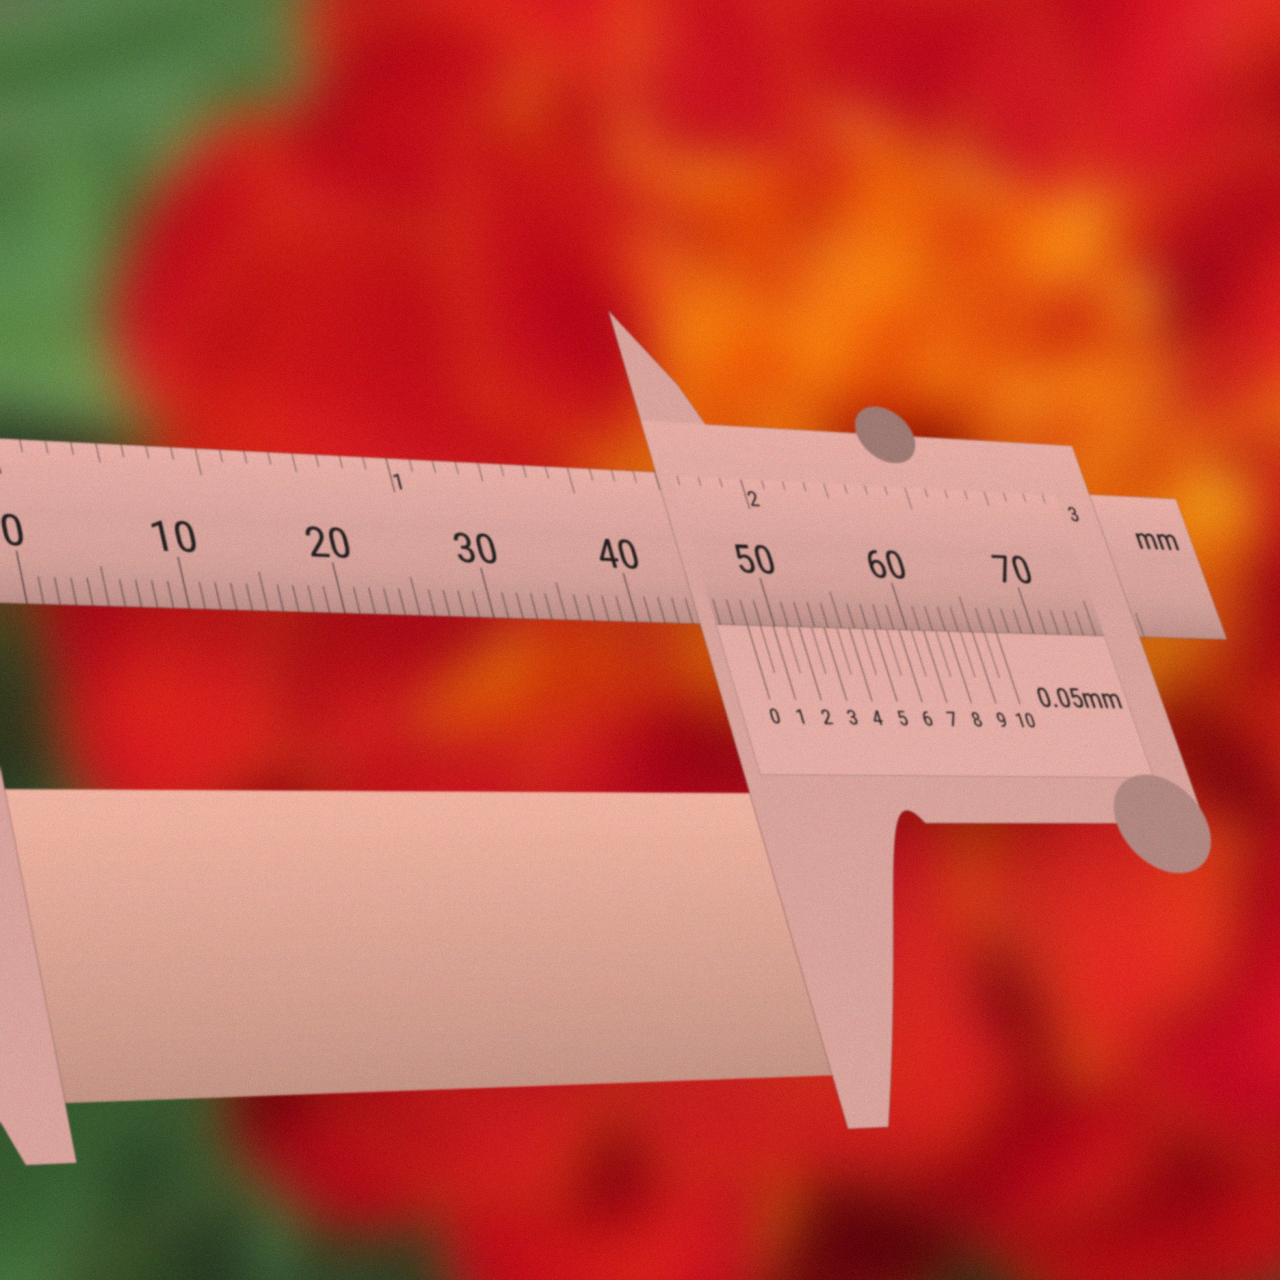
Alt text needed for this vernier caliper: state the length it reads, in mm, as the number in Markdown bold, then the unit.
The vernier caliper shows **48.0** mm
